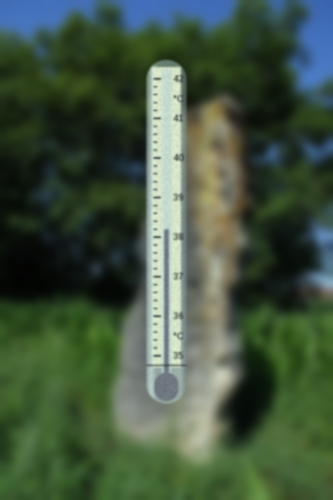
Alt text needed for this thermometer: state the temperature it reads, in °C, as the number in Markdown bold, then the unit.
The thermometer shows **38.2** °C
